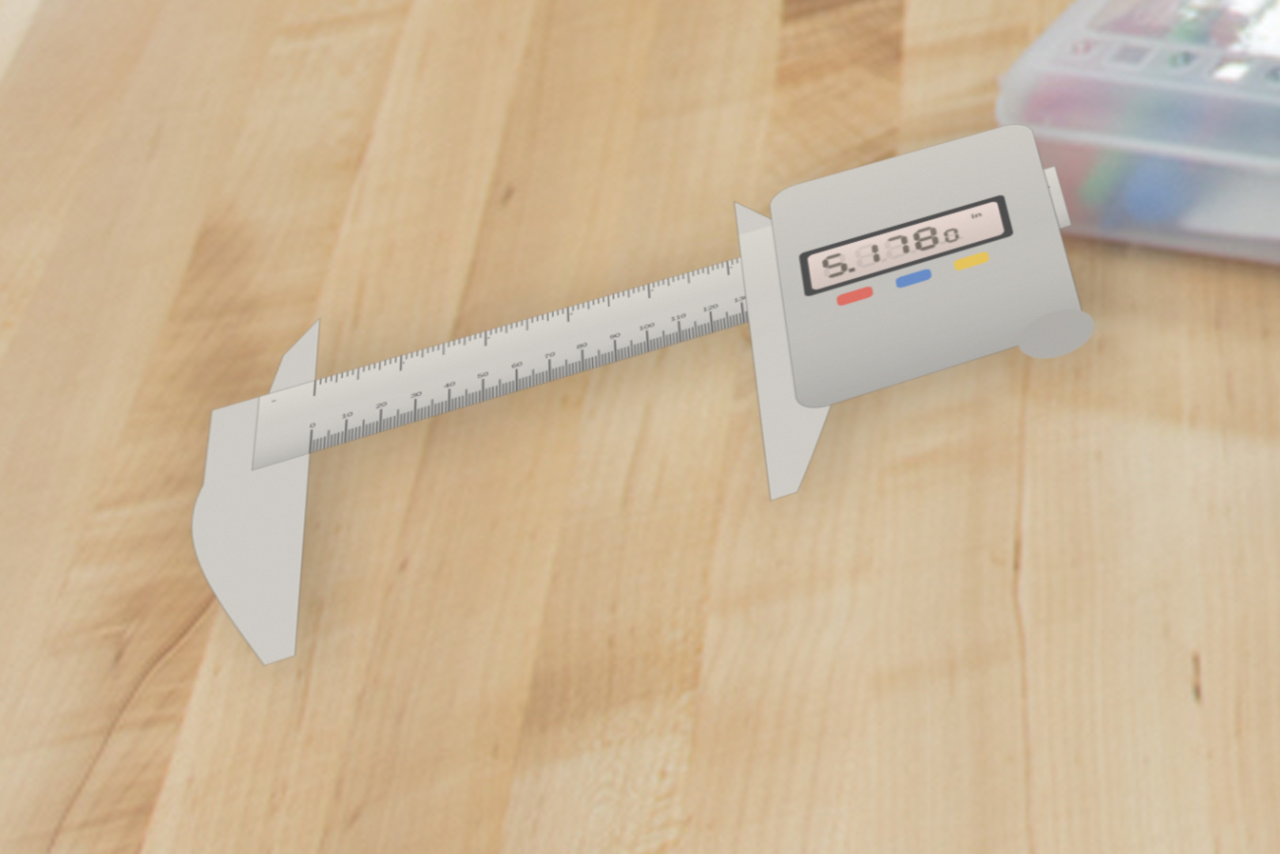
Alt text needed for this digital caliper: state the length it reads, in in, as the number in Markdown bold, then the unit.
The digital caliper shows **5.1780** in
